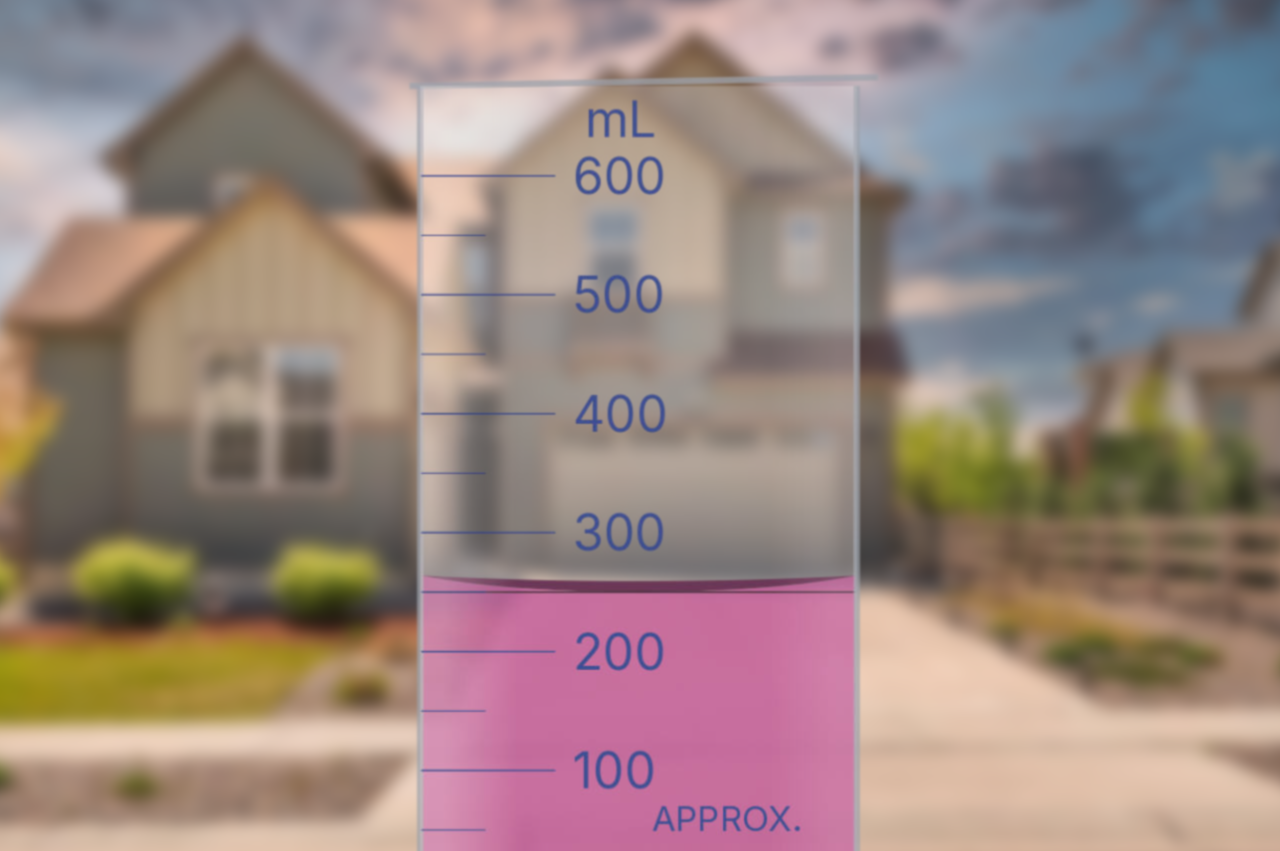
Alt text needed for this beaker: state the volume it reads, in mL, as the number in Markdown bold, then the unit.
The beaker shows **250** mL
